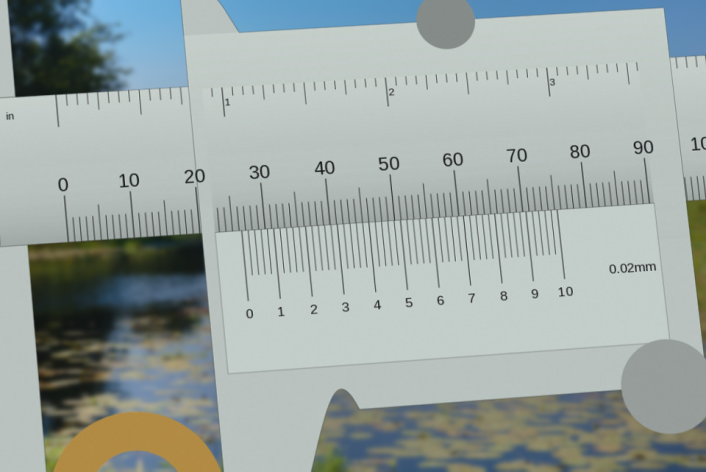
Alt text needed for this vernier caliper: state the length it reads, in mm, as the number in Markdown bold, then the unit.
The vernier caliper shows **26.4** mm
